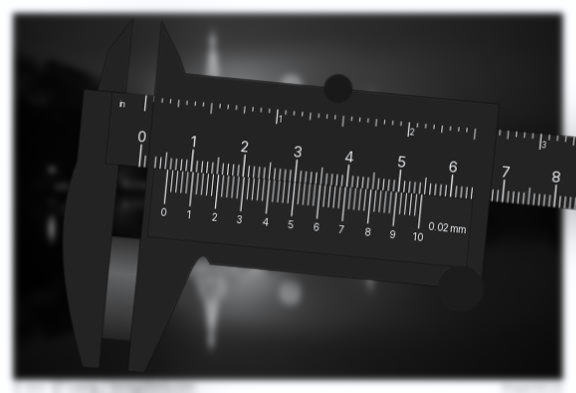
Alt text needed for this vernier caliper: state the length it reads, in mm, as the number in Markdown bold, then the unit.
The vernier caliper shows **5.5** mm
